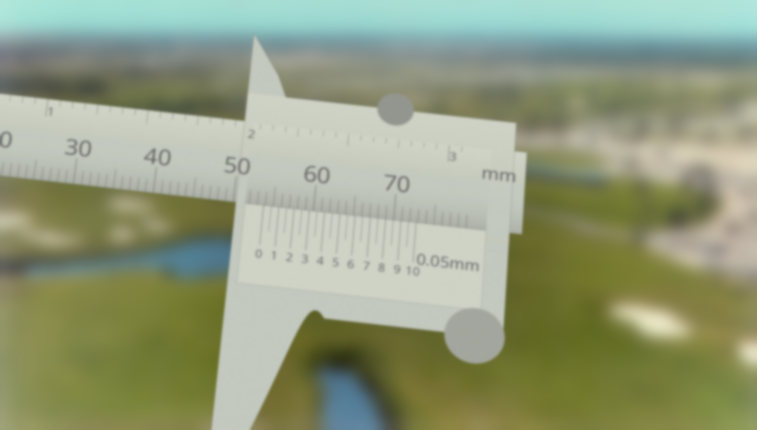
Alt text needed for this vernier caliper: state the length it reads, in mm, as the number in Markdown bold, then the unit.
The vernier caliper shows **53.8** mm
